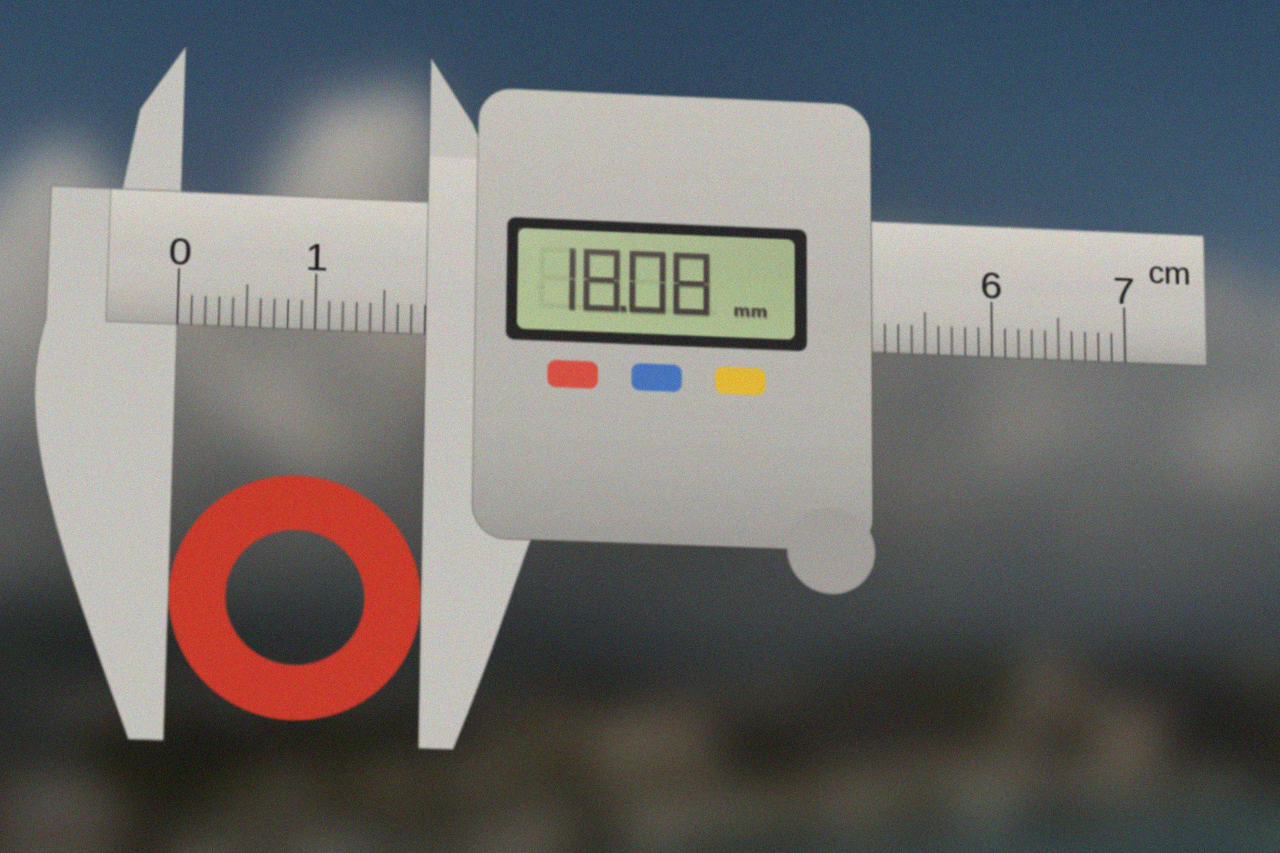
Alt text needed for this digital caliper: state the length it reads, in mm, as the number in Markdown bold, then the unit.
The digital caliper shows **18.08** mm
